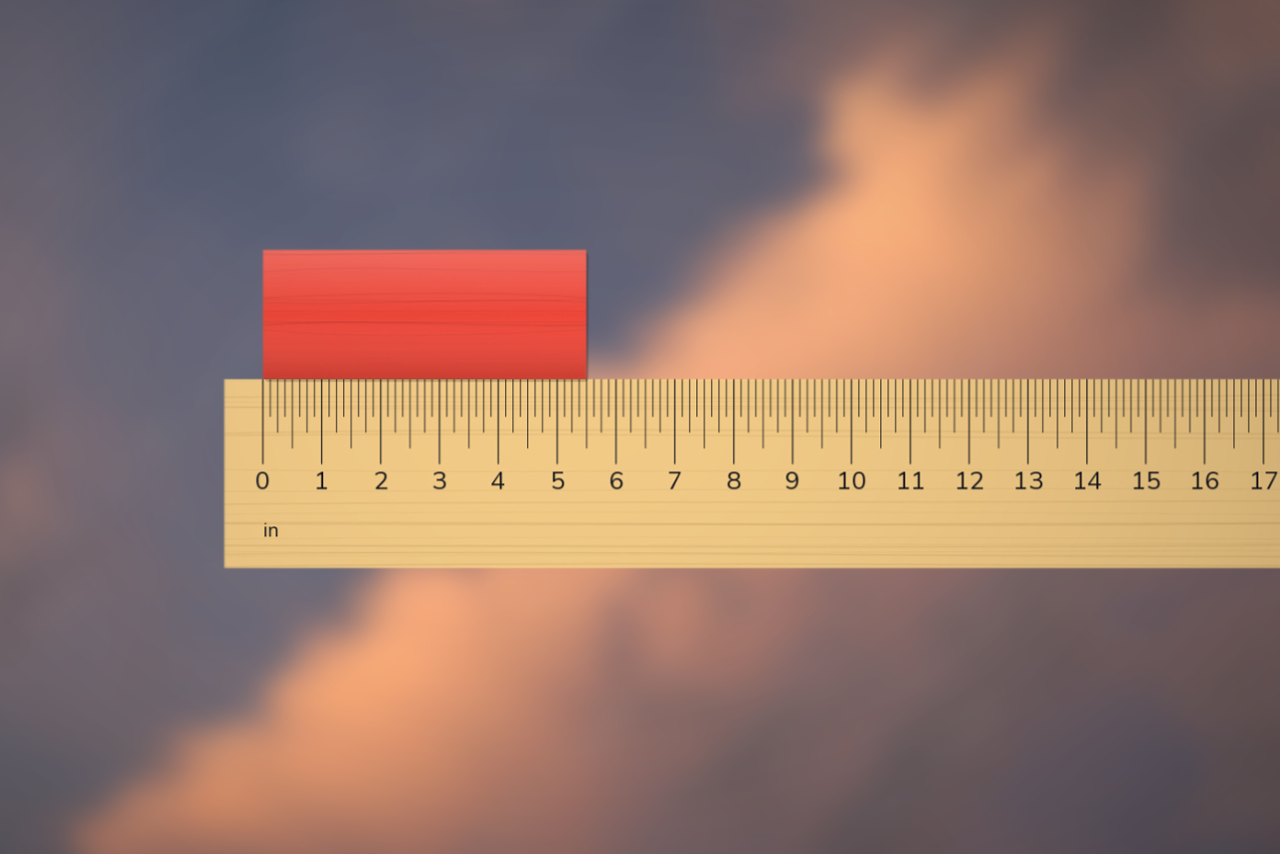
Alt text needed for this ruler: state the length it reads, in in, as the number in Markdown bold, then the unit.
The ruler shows **5.5** in
